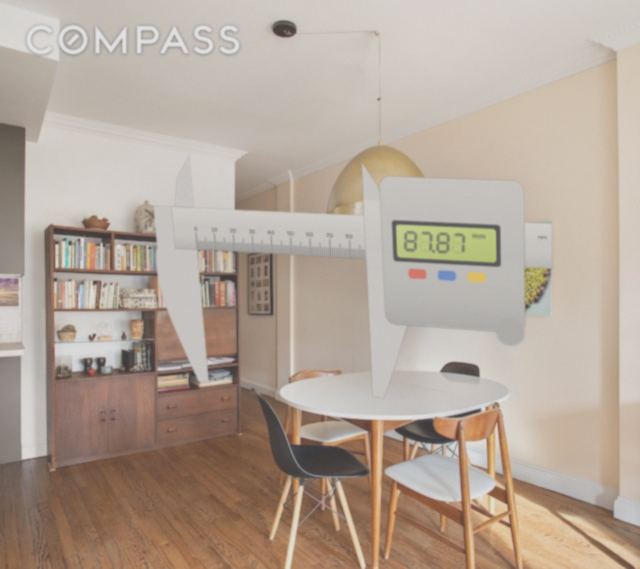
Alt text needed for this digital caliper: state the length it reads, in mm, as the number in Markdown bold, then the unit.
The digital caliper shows **87.87** mm
